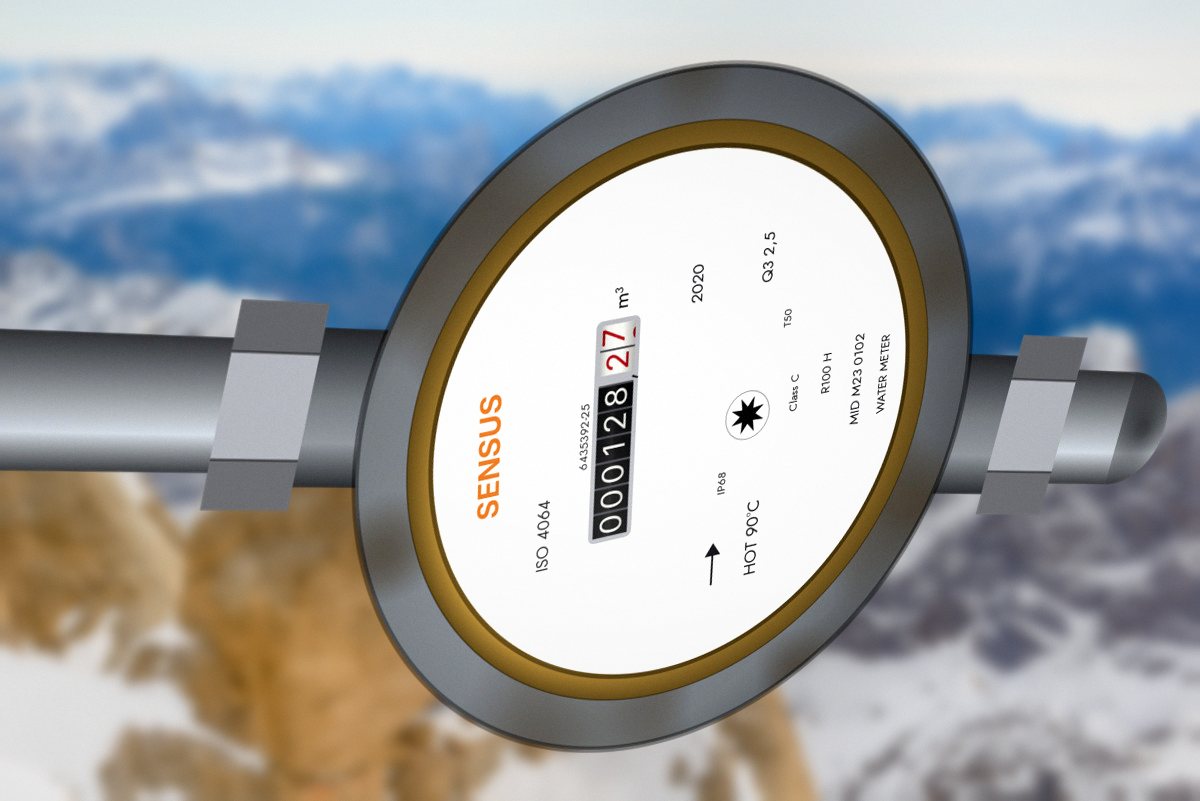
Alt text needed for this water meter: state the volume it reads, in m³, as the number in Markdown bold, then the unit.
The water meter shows **128.27** m³
